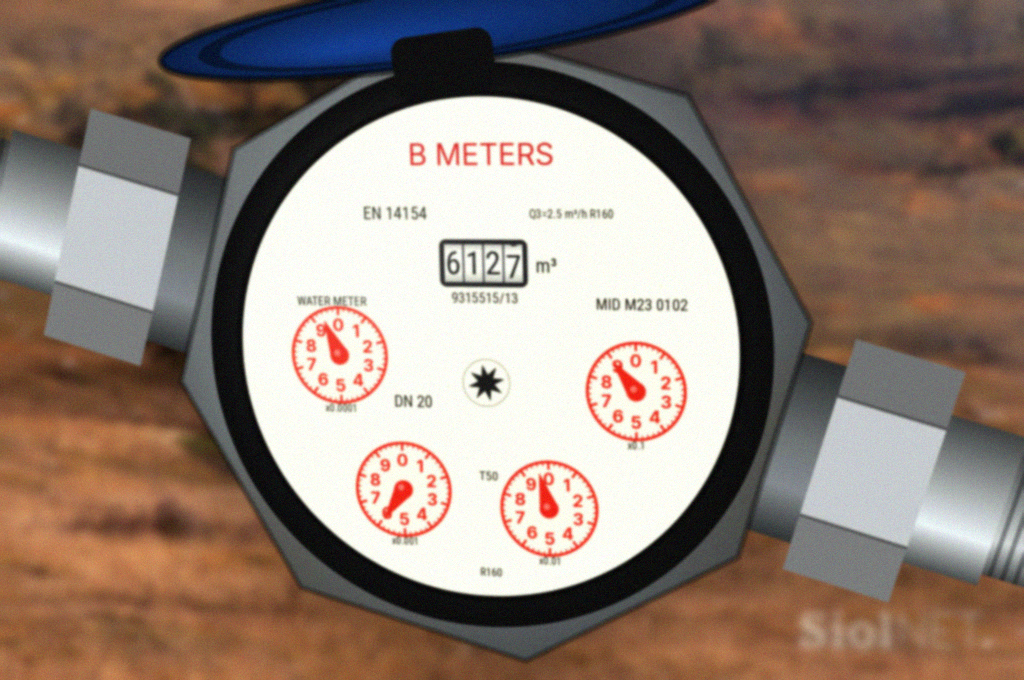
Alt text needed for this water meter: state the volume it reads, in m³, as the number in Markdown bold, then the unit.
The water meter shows **6126.8959** m³
